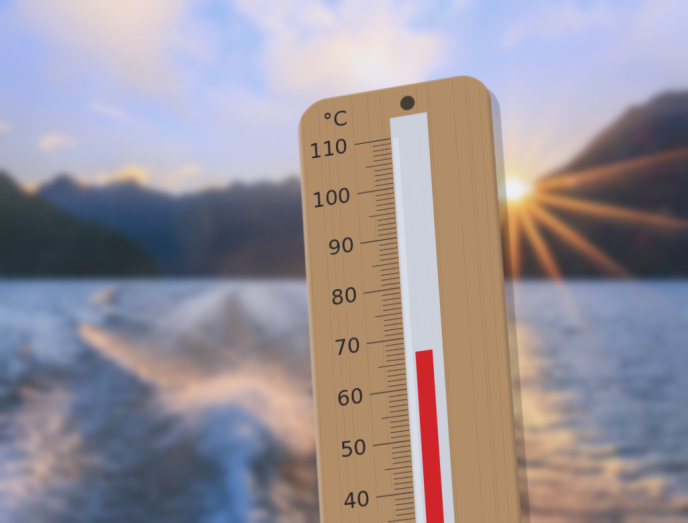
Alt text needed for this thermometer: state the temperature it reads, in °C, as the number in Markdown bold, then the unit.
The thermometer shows **67** °C
